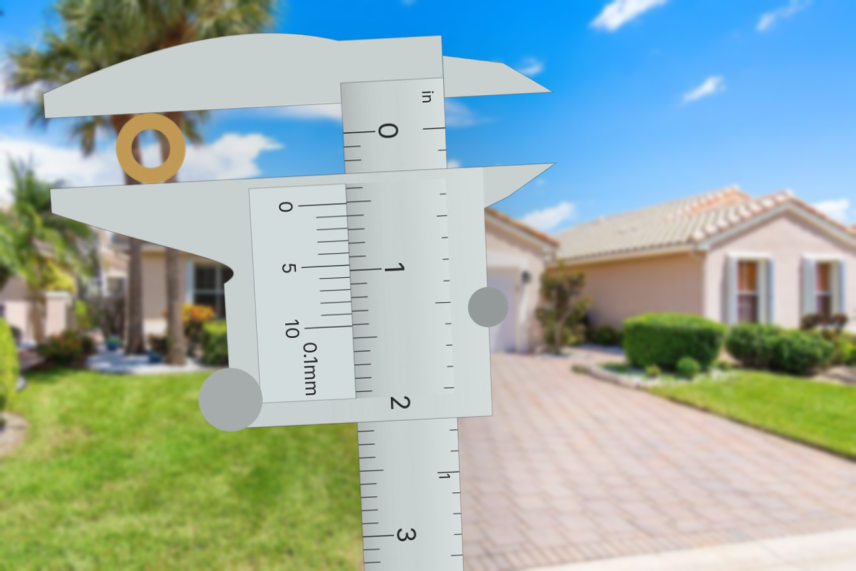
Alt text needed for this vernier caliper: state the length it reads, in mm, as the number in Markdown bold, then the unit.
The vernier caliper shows **5.1** mm
